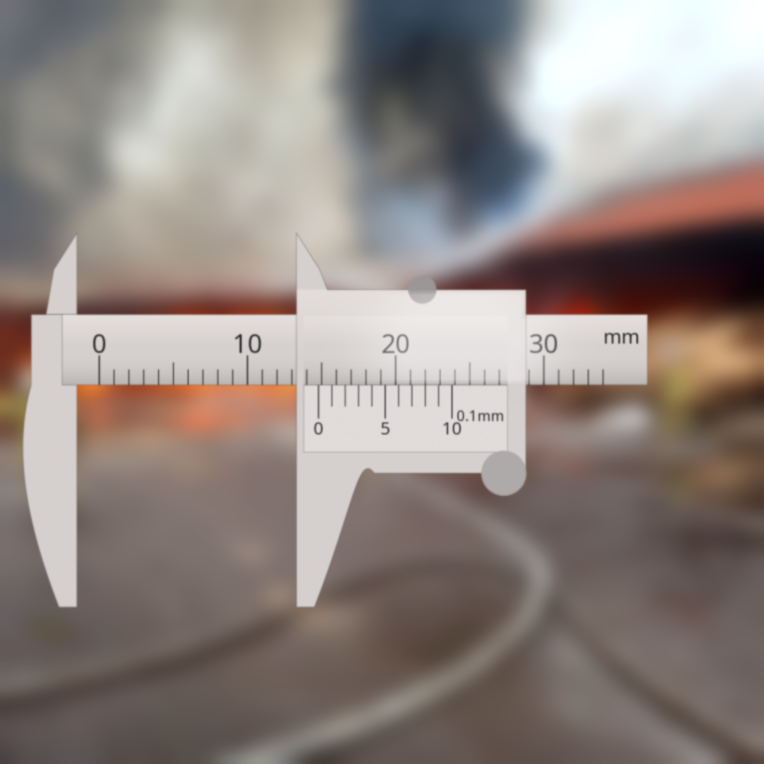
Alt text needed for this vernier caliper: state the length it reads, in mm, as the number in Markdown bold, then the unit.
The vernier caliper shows **14.8** mm
